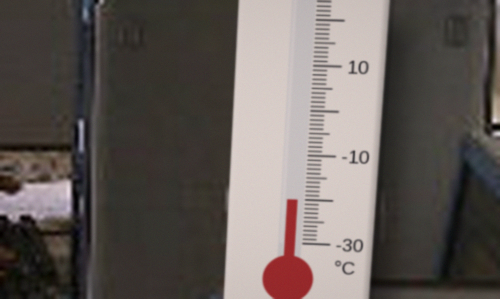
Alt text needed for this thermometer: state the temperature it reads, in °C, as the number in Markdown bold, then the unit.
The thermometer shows **-20** °C
